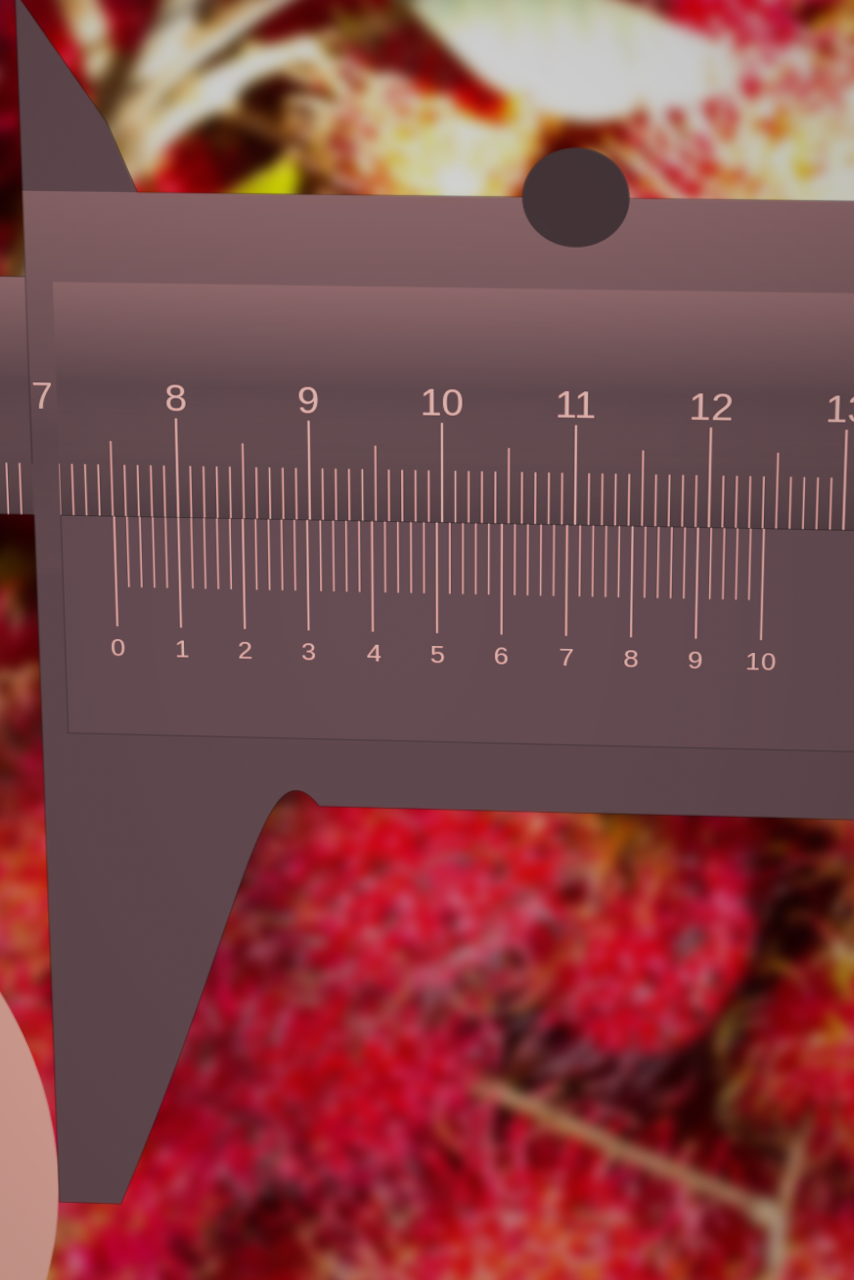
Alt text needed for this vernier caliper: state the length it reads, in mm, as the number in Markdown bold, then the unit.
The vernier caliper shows **75.1** mm
